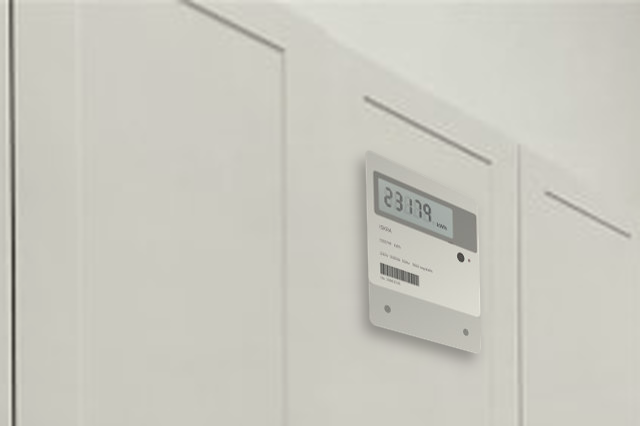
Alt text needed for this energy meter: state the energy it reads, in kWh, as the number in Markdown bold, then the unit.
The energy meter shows **23179** kWh
